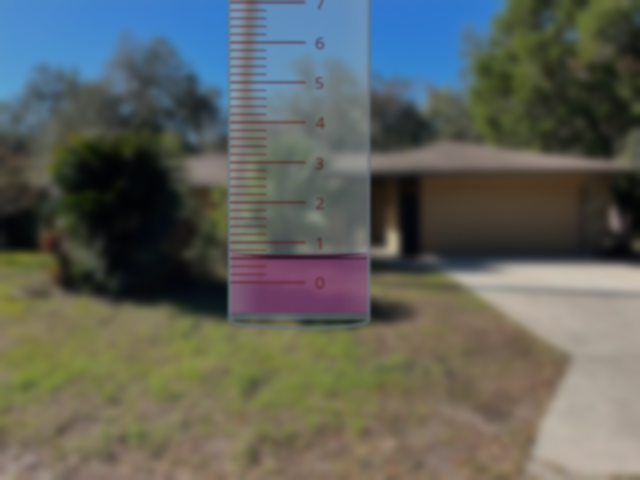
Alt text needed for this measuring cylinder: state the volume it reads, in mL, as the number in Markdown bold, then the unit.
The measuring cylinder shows **0.6** mL
